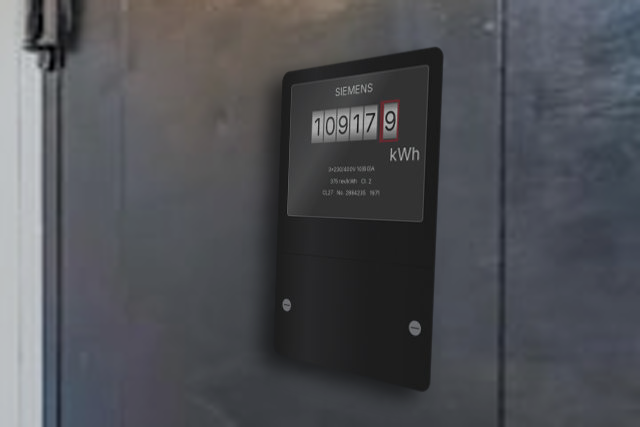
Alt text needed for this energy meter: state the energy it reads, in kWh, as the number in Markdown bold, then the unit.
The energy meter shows **10917.9** kWh
